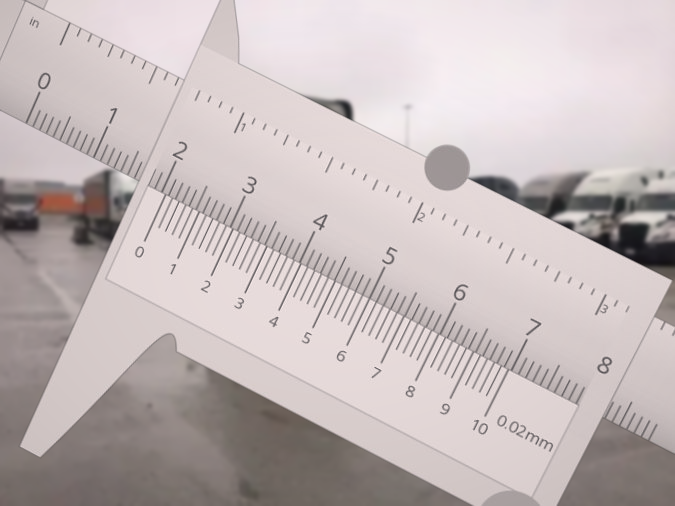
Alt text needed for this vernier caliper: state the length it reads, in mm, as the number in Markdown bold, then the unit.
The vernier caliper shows **20.6** mm
